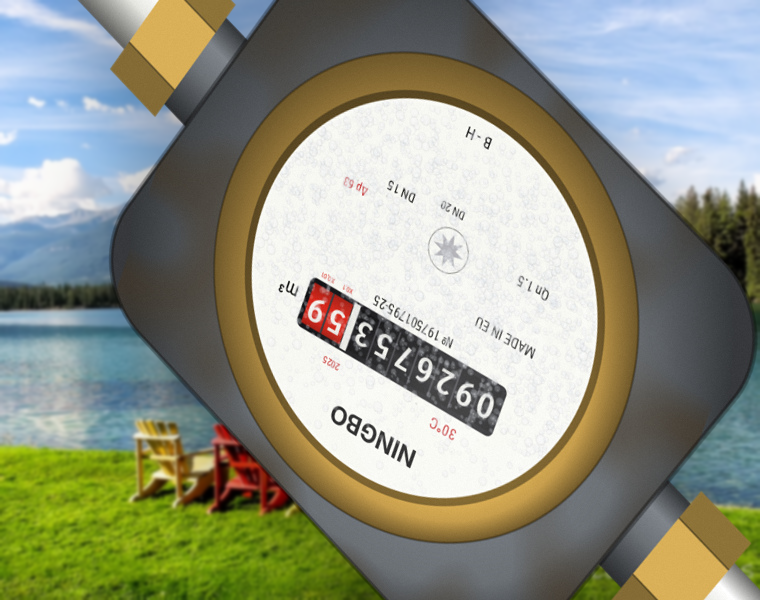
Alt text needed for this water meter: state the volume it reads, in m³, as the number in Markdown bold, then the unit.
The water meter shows **926753.59** m³
